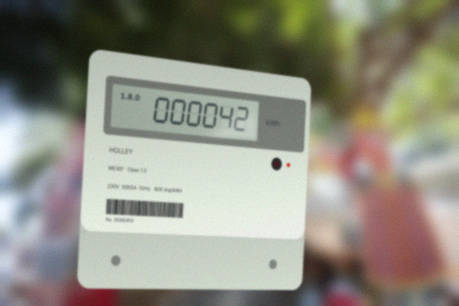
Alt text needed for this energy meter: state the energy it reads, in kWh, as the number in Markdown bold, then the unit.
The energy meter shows **42** kWh
